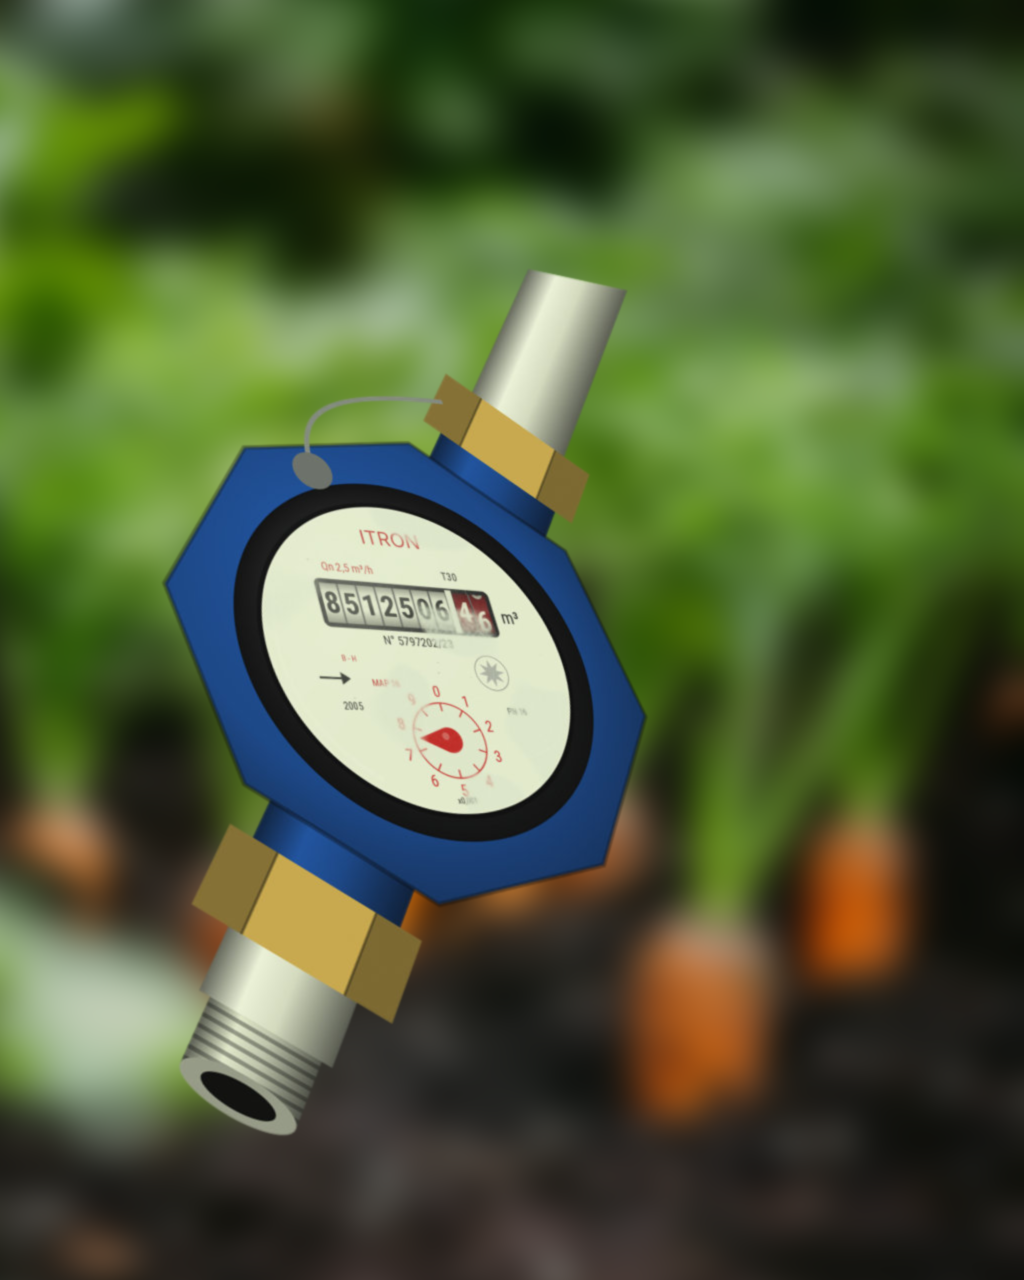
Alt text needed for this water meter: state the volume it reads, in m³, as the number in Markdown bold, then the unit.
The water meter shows **8512506.457** m³
